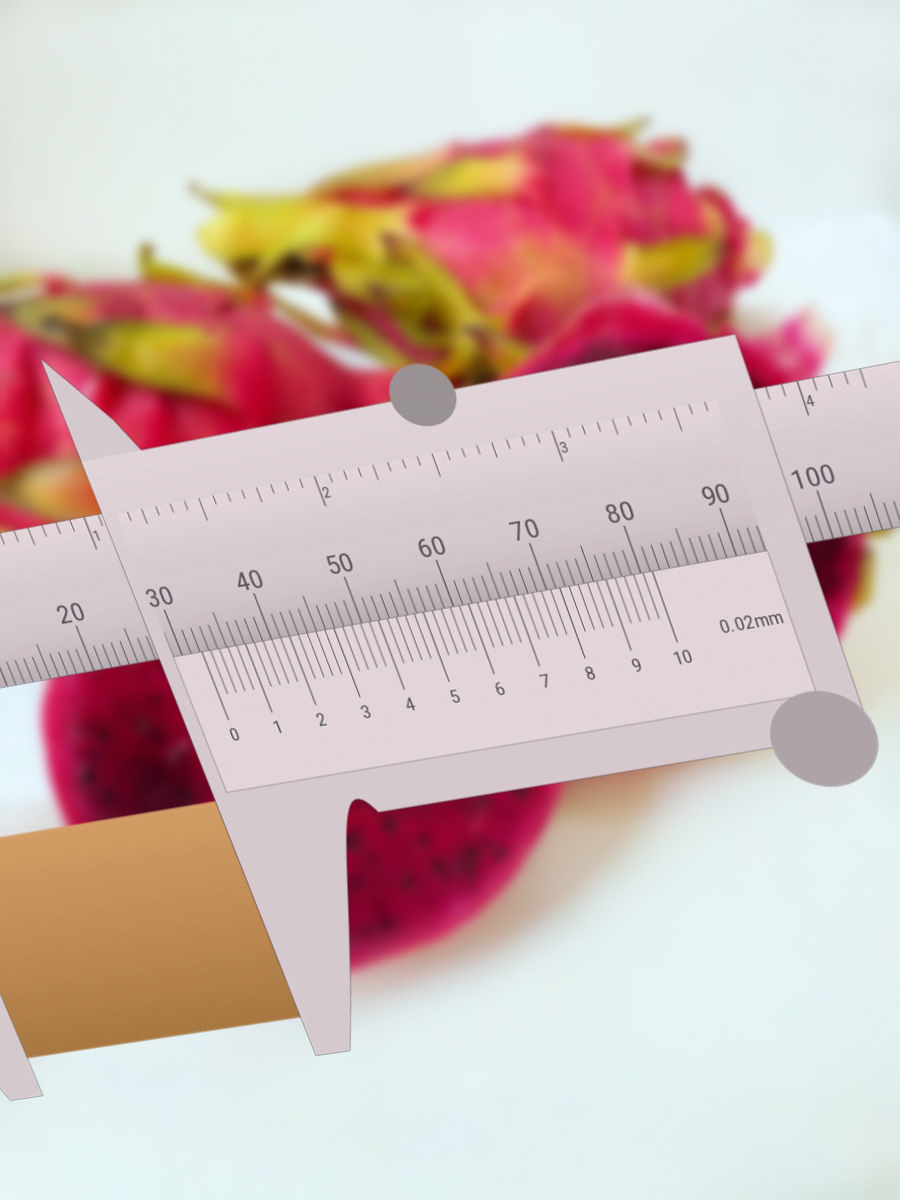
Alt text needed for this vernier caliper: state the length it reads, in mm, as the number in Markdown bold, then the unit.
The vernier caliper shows **32.2** mm
